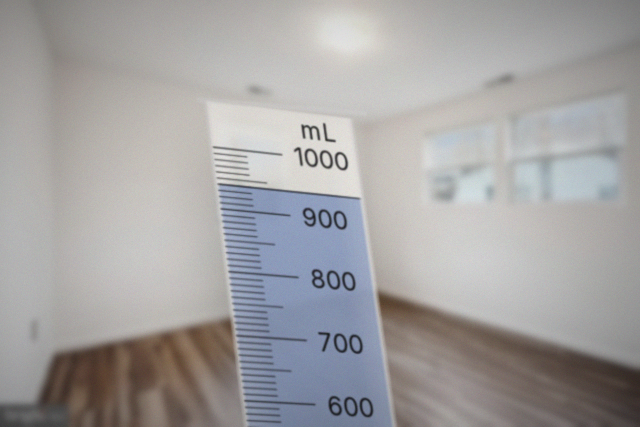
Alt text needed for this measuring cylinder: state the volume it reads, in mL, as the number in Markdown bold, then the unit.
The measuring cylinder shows **940** mL
